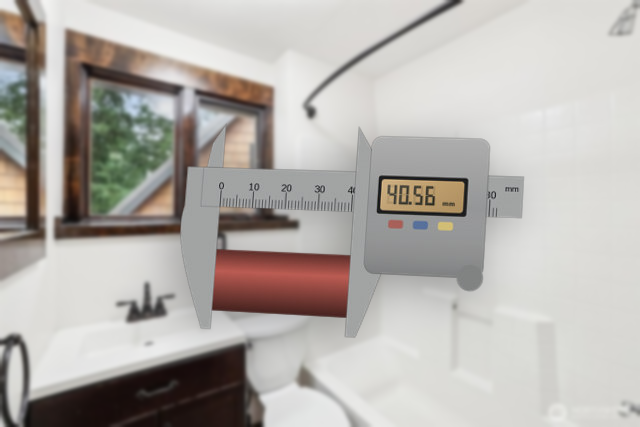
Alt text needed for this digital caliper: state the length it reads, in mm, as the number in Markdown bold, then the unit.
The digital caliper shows **40.56** mm
